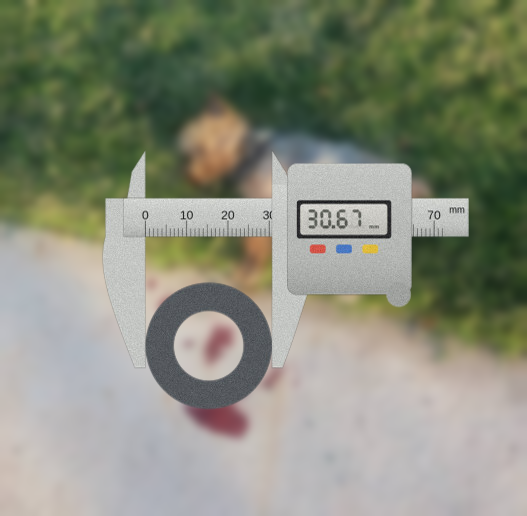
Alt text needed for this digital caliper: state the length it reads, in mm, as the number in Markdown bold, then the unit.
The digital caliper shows **30.67** mm
